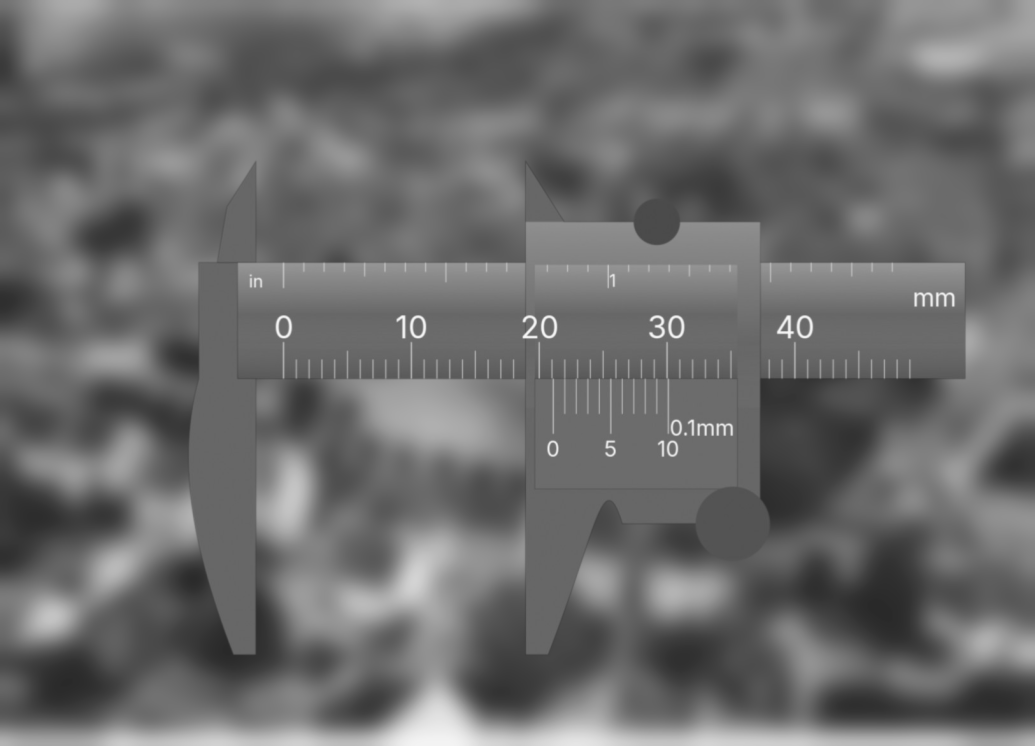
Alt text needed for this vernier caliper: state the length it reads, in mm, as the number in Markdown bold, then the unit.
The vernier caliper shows **21.1** mm
